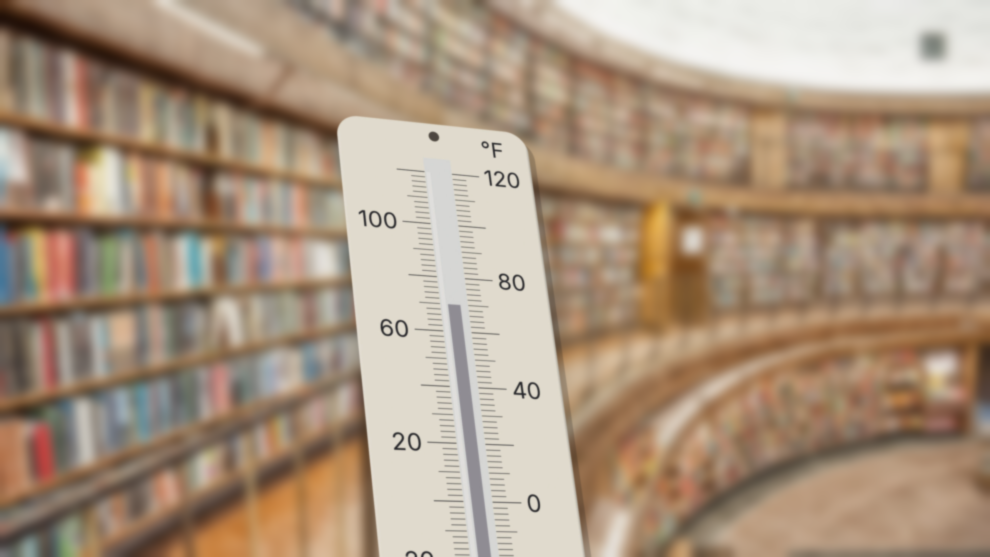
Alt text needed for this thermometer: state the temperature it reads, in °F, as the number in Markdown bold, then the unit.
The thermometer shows **70** °F
